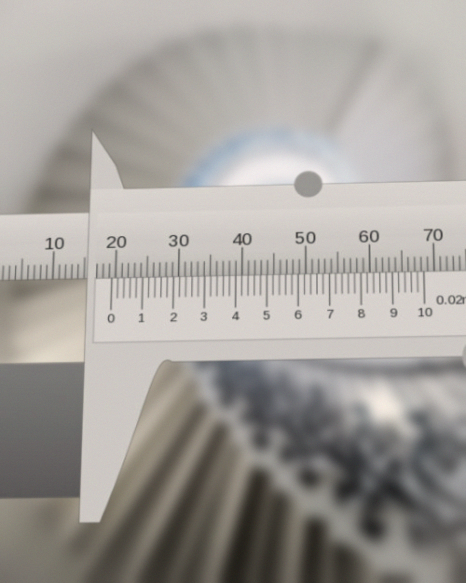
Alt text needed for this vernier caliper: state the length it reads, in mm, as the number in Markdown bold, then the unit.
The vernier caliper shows **19.4** mm
